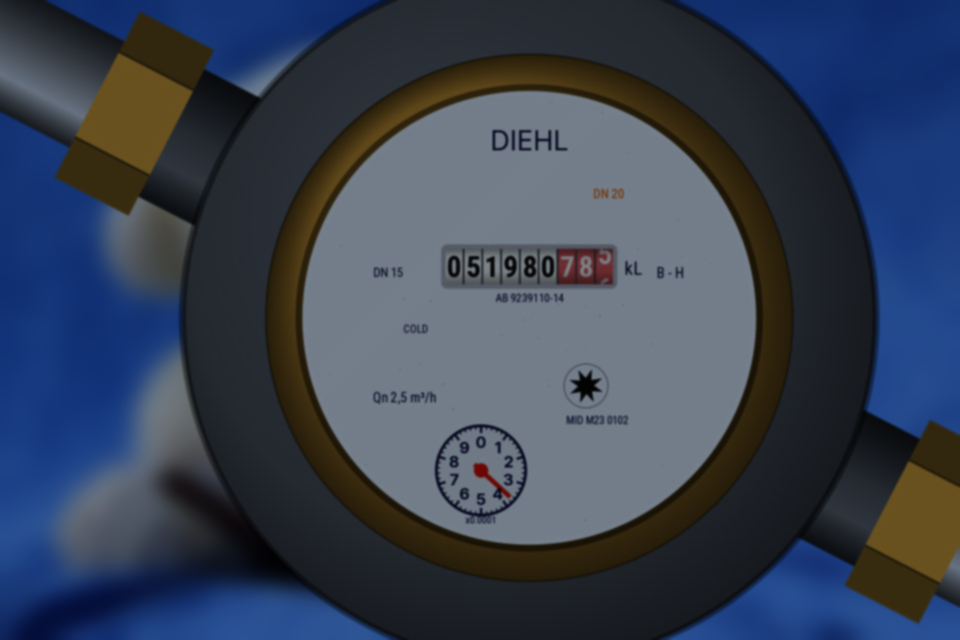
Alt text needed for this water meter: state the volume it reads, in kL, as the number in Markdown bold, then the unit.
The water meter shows **51980.7853** kL
